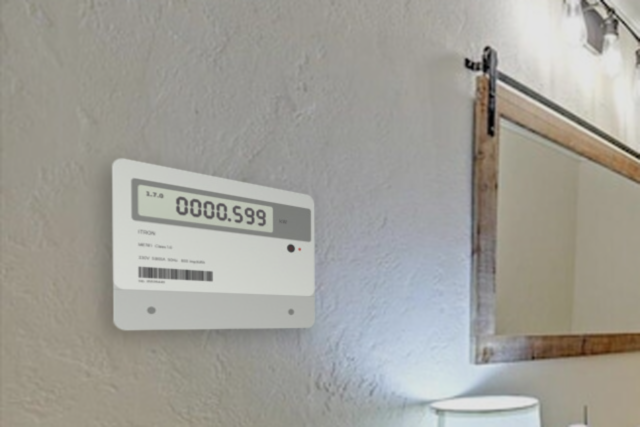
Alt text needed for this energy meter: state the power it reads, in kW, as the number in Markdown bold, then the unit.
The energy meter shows **0.599** kW
